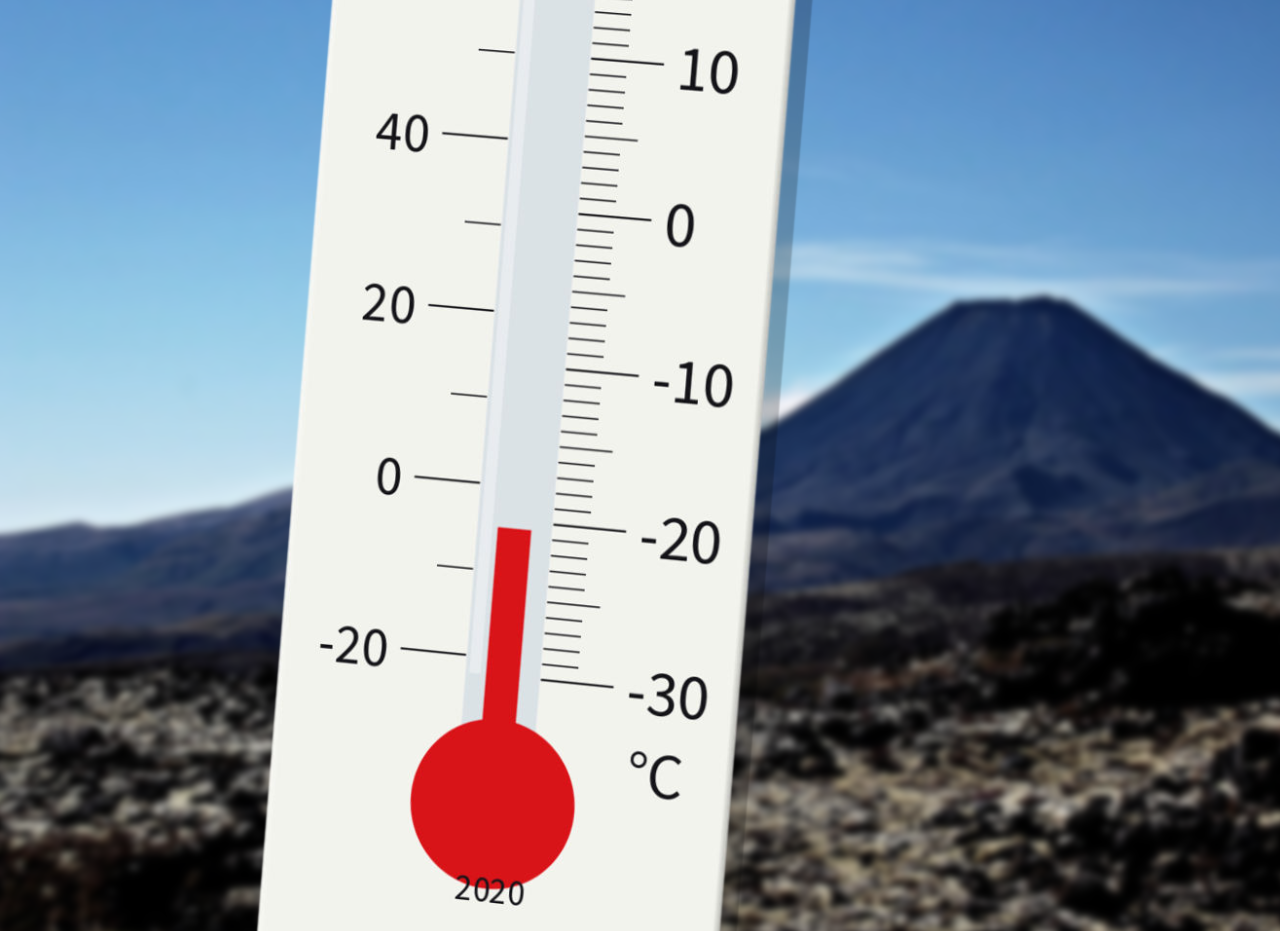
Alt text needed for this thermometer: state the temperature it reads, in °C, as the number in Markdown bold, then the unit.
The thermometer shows **-20.5** °C
